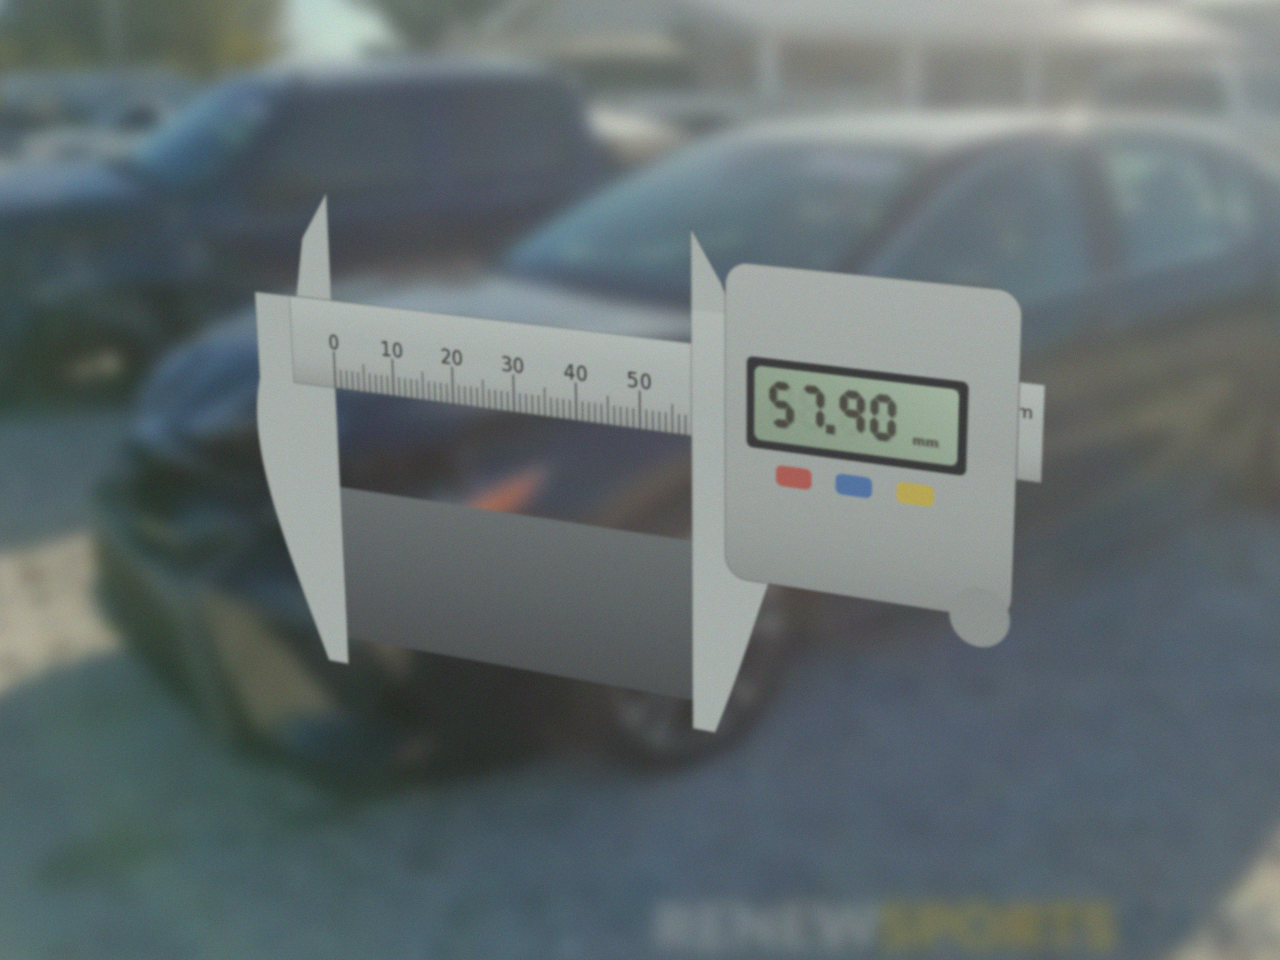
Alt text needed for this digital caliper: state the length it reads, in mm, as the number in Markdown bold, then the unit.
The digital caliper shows **57.90** mm
